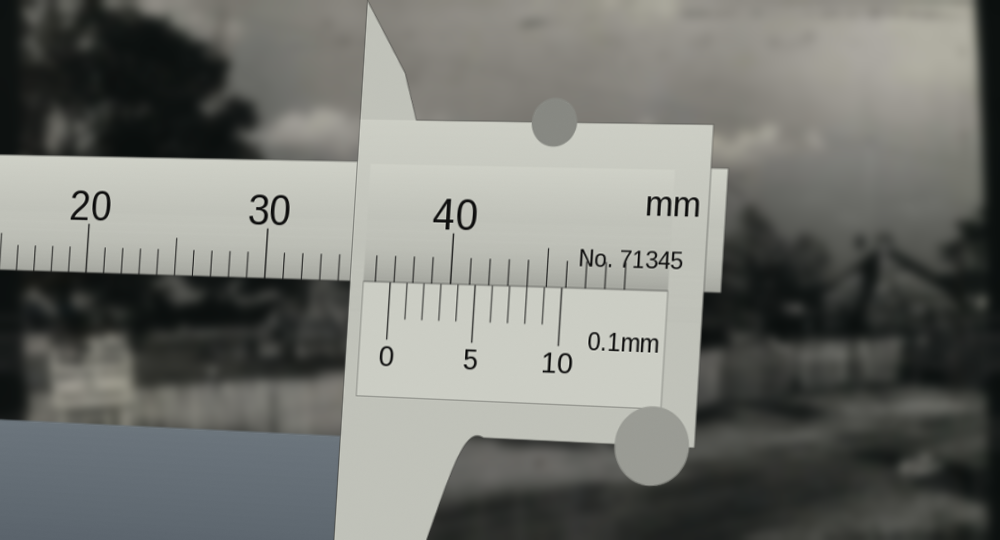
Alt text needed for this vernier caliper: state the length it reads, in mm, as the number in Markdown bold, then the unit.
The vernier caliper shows **36.8** mm
